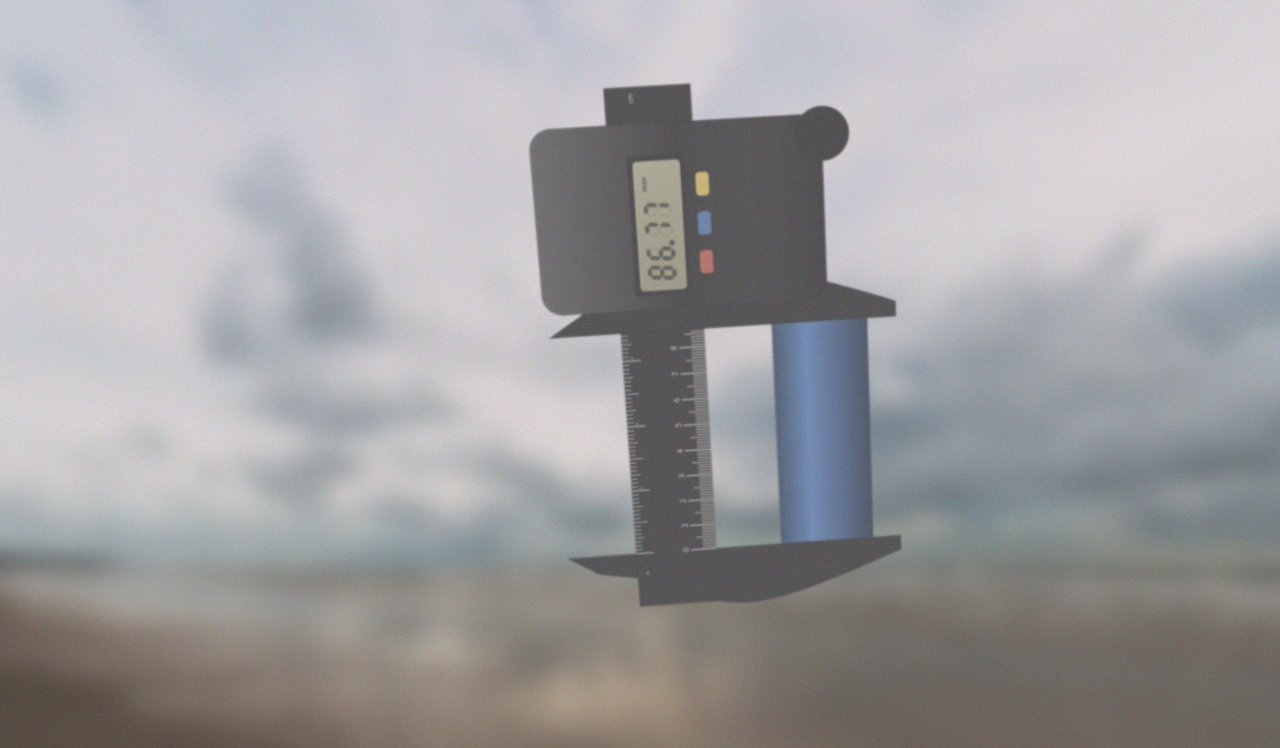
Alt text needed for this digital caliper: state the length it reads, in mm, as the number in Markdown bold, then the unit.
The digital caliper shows **86.77** mm
